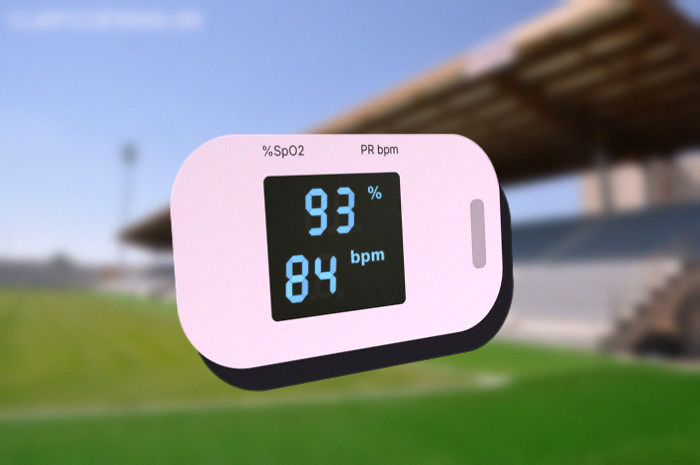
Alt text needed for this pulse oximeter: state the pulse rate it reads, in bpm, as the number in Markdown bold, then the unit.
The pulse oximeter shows **84** bpm
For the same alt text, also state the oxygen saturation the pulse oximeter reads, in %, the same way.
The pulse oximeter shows **93** %
